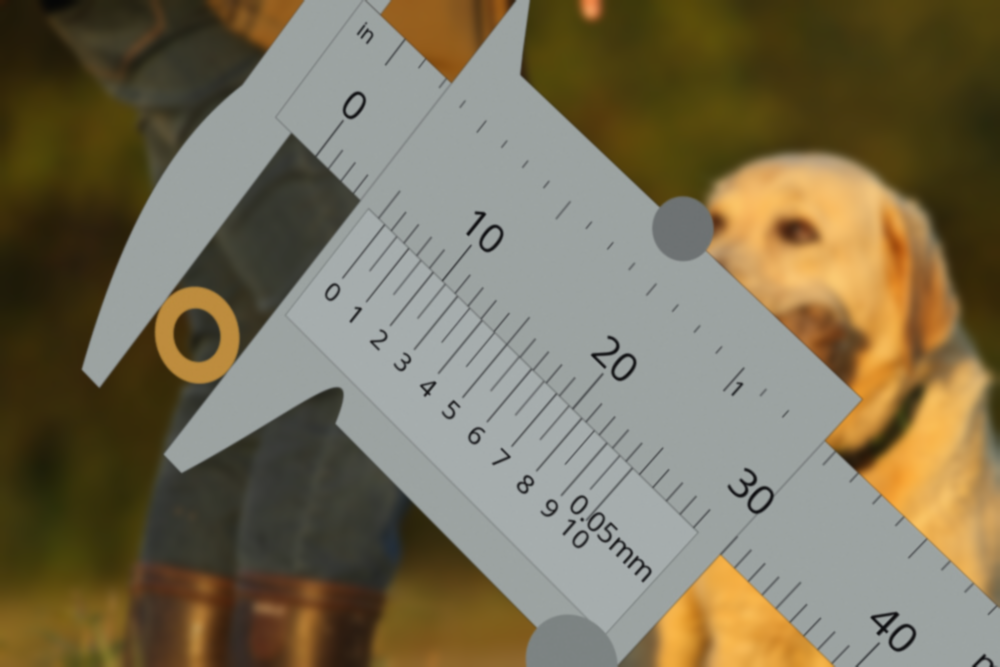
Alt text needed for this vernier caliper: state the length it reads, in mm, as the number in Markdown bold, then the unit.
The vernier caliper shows **5.5** mm
